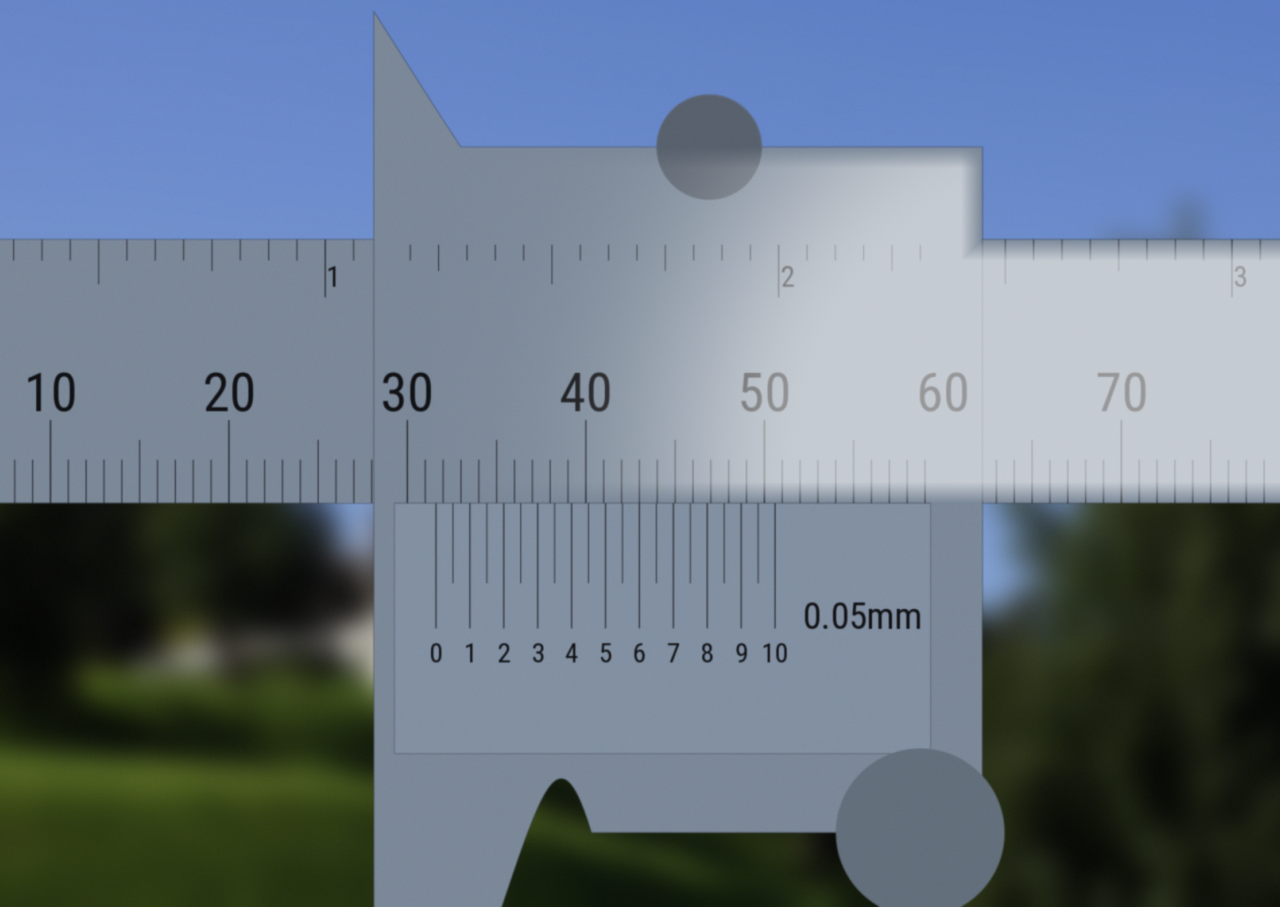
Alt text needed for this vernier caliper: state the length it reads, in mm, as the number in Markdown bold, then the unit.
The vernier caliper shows **31.6** mm
